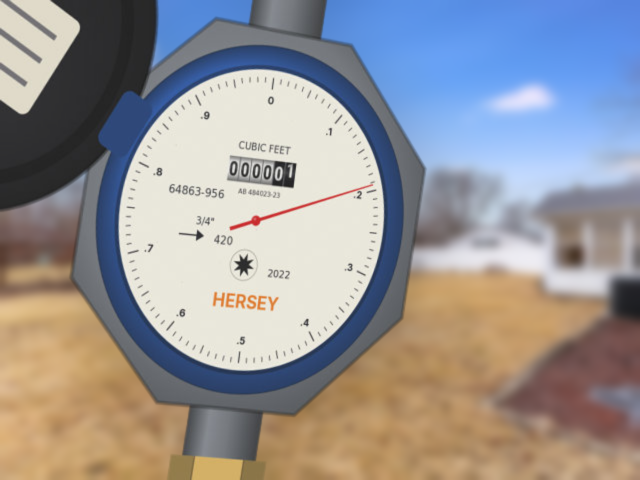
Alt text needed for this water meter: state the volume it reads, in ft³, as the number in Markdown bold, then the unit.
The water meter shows **1.19** ft³
